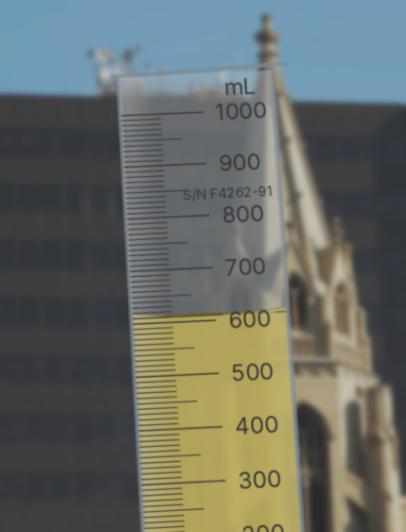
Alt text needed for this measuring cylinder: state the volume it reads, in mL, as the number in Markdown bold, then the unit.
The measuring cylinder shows **610** mL
